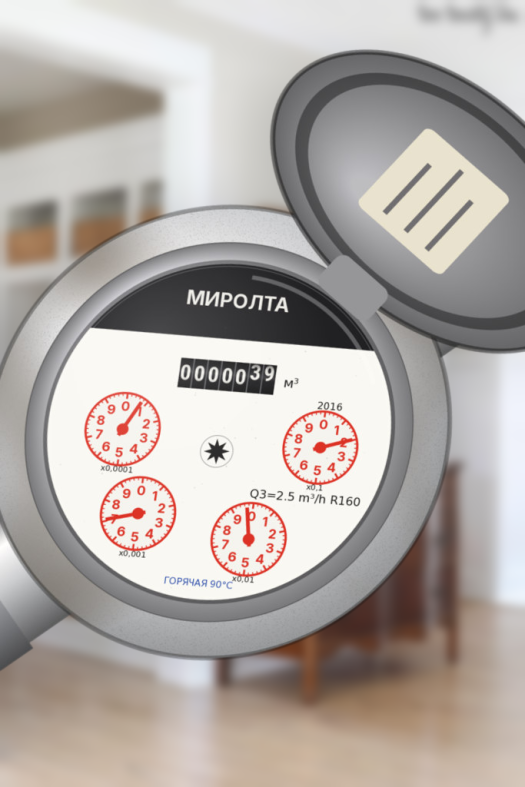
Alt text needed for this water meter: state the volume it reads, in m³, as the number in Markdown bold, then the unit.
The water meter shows **39.1970** m³
